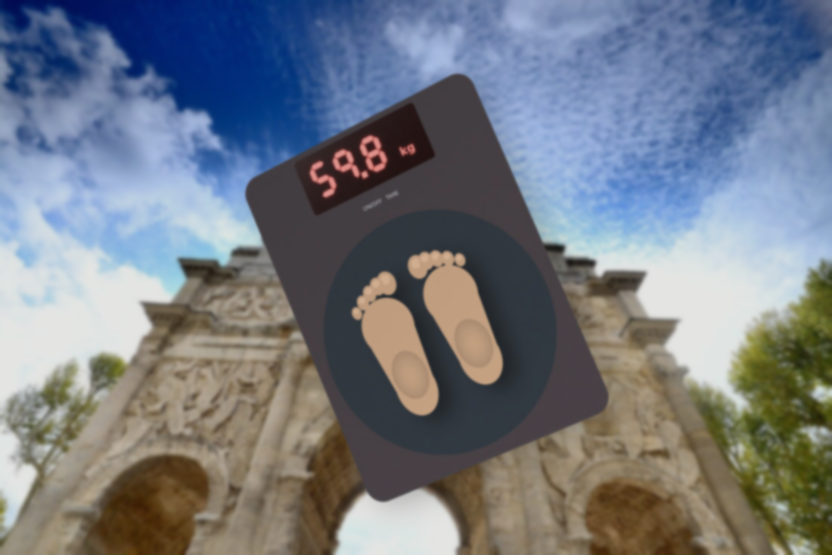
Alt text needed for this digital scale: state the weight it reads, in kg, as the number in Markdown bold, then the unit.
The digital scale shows **59.8** kg
